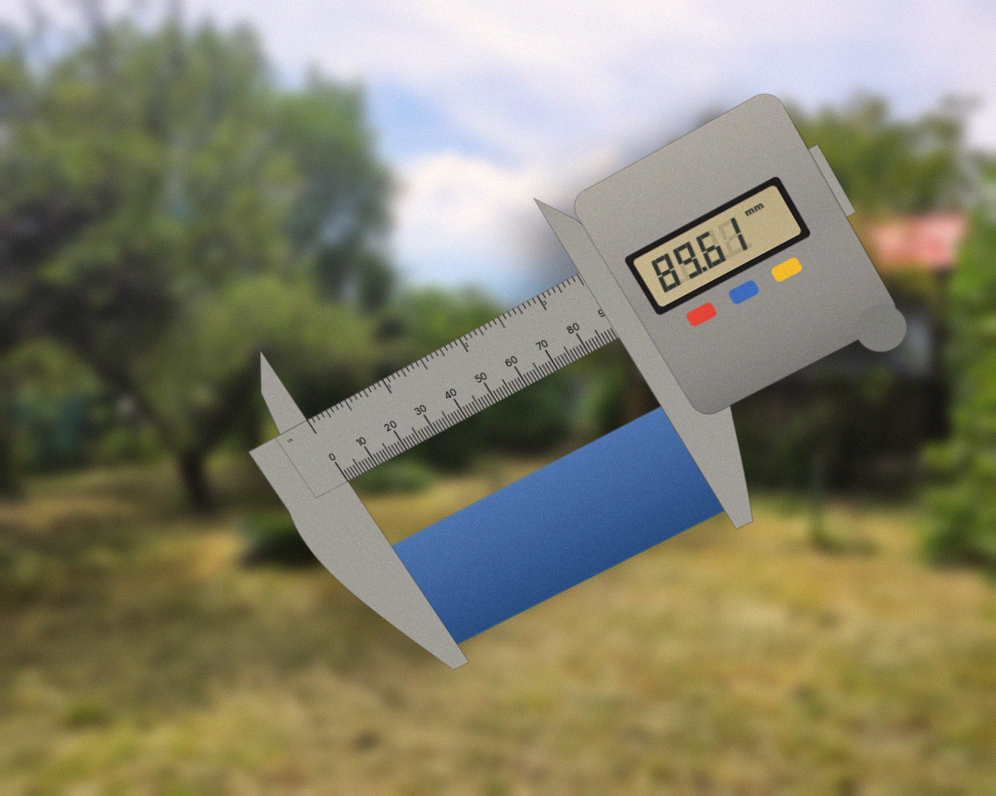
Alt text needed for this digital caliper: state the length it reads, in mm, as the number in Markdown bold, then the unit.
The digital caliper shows **89.61** mm
